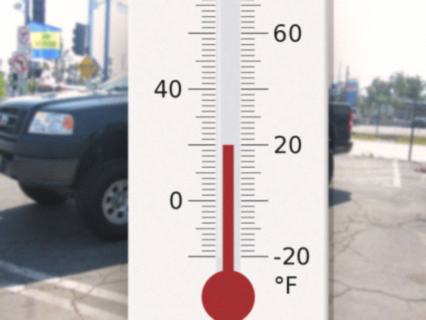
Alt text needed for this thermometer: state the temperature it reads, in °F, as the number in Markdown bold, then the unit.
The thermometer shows **20** °F
